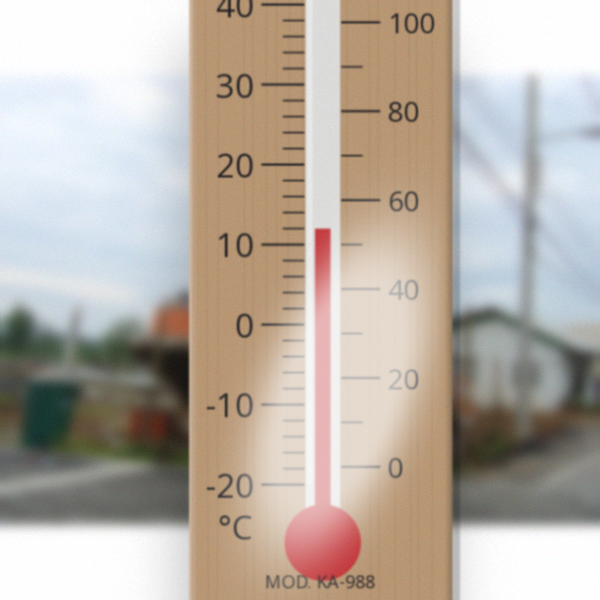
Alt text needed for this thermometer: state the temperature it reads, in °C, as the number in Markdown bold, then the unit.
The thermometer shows **12** °C
